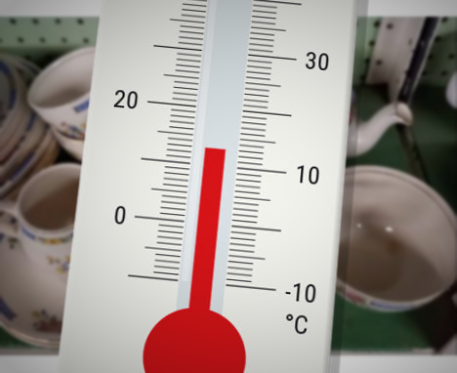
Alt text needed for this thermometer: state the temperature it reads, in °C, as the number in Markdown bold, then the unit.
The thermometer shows **13** °C
